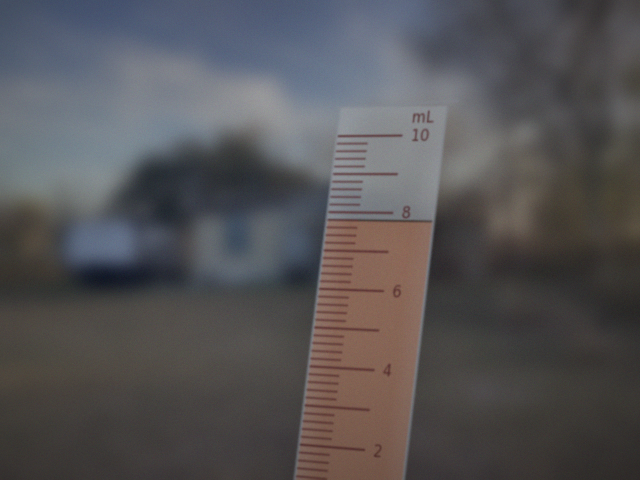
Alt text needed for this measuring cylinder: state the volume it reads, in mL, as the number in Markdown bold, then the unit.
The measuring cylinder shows **7.8** mL
